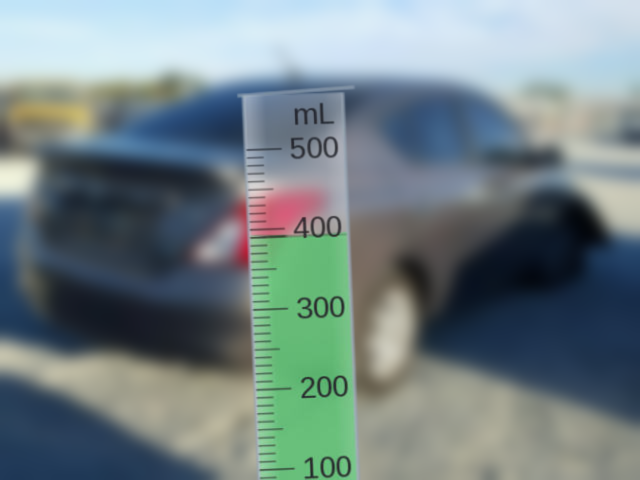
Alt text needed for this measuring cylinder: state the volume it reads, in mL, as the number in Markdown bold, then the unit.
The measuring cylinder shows **390** mL
